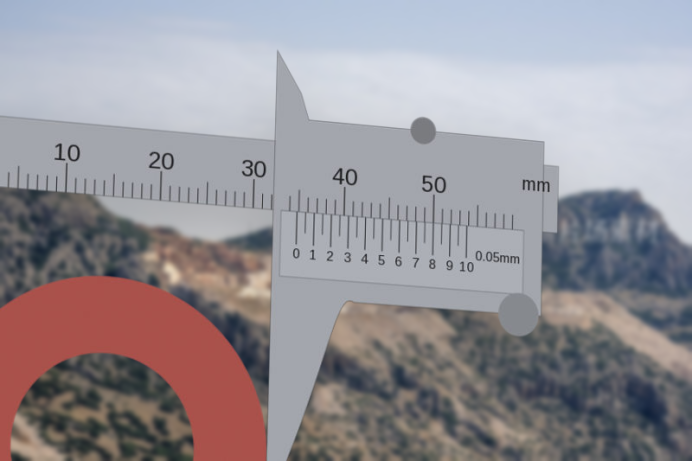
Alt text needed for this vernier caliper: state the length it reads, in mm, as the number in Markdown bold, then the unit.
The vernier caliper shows **34.8** mm
